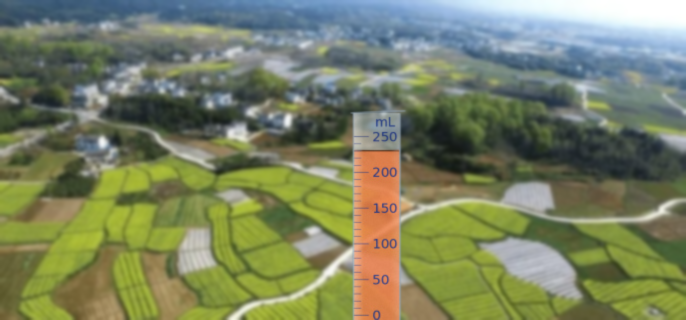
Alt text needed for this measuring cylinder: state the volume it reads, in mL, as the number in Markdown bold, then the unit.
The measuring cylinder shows **230** mL
